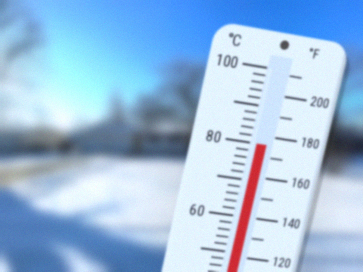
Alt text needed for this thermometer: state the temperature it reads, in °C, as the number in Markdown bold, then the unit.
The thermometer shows **80** °C
